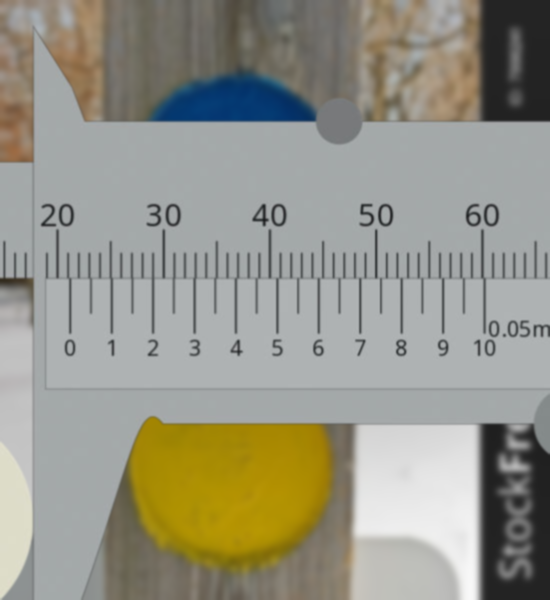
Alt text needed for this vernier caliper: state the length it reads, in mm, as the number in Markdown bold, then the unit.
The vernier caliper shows **21.2** mm
